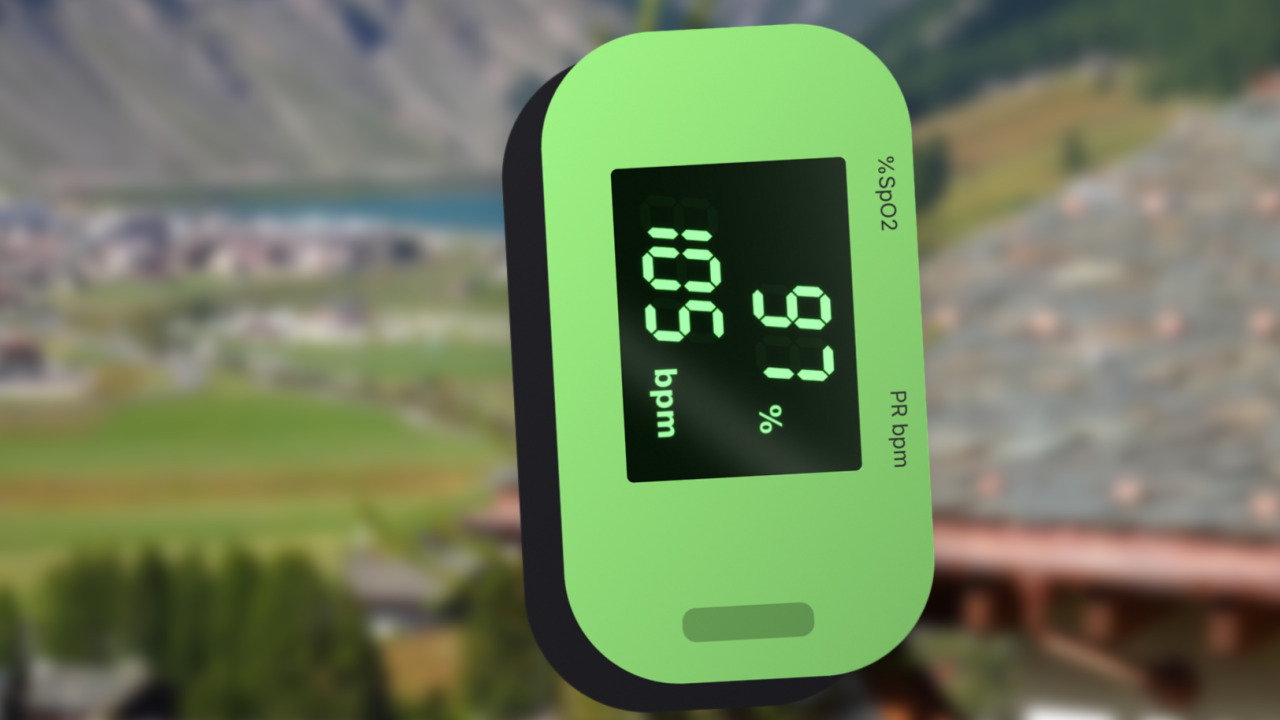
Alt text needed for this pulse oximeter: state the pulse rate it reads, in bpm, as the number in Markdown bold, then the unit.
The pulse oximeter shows **105** bpm
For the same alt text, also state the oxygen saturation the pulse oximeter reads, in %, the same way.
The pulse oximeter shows **97** %
